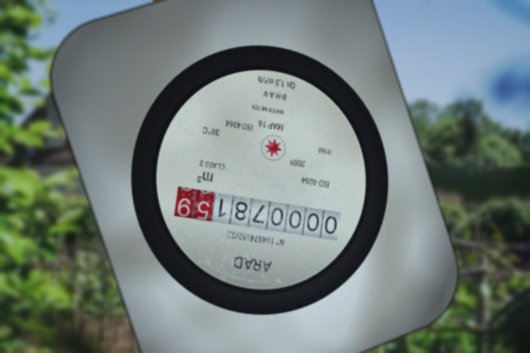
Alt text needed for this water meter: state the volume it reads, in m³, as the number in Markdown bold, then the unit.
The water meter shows **781.59** m³
